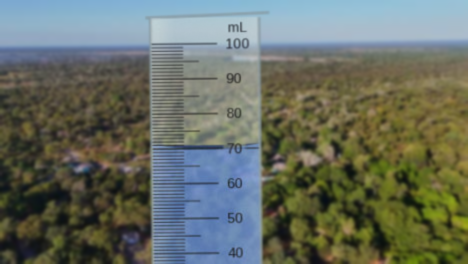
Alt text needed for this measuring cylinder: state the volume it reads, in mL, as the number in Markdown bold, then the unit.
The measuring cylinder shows **70** mL
